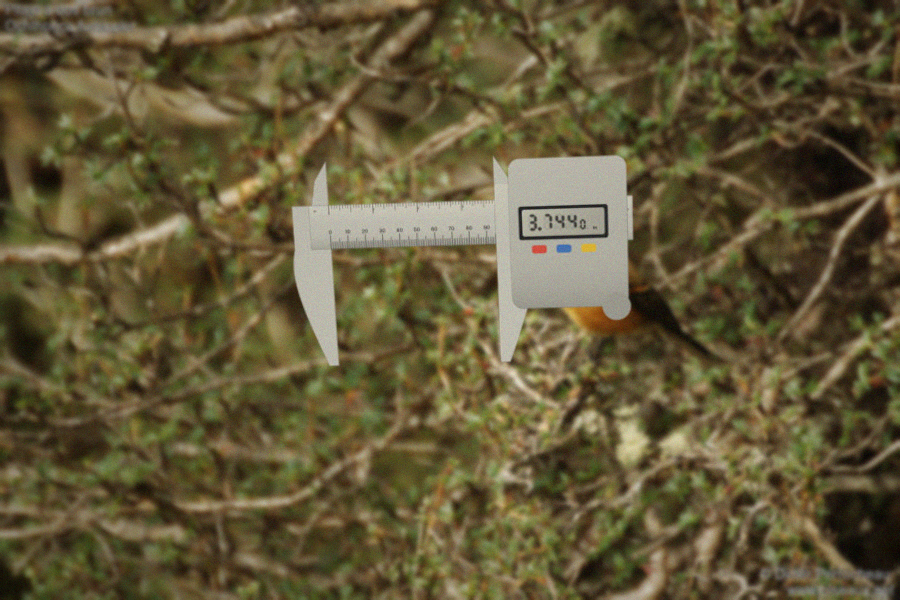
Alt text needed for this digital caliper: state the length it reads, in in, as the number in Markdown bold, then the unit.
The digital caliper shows **3.7440** in
